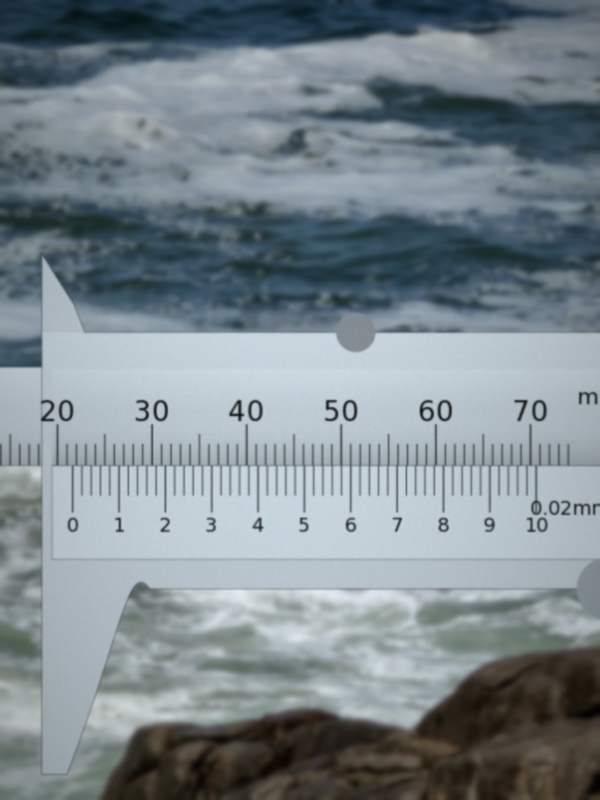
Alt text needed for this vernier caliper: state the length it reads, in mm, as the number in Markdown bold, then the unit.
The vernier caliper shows **21.6** mm
